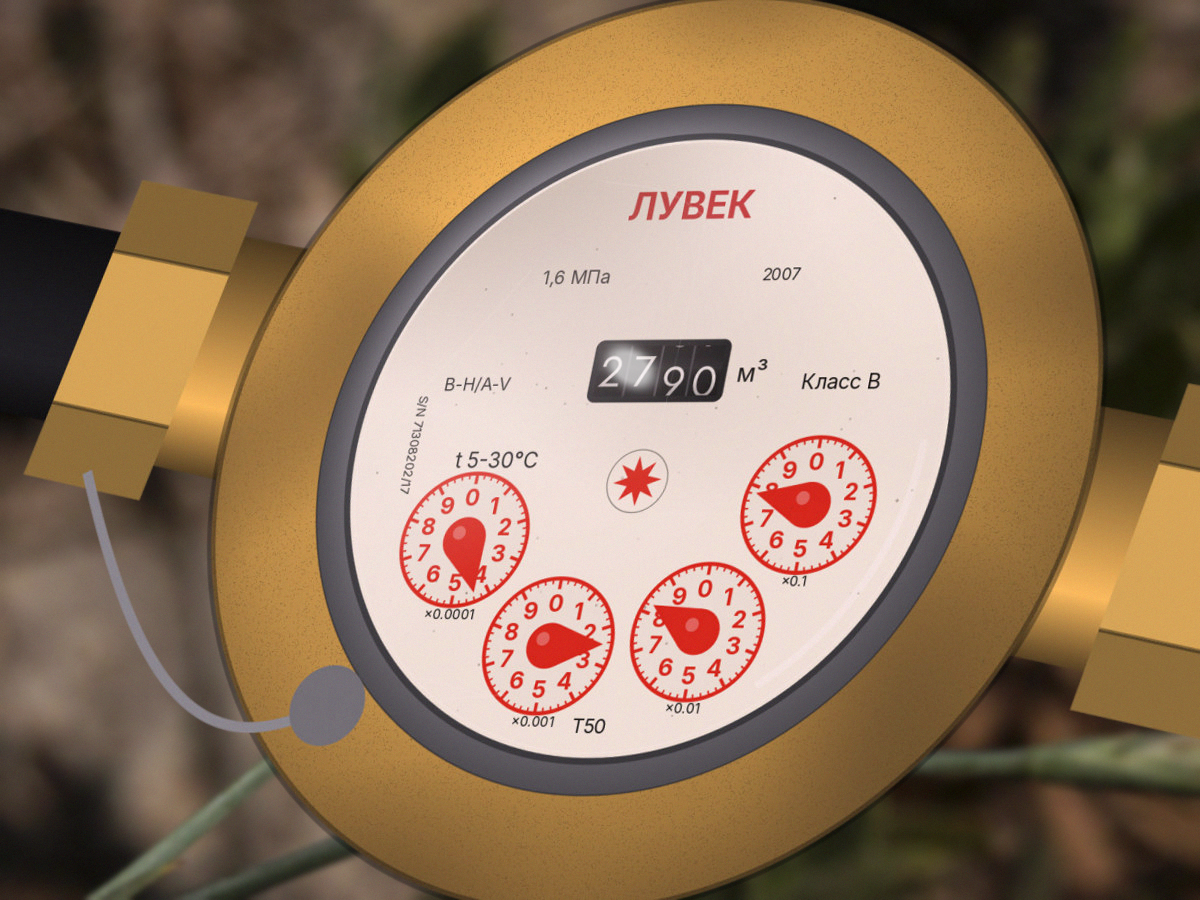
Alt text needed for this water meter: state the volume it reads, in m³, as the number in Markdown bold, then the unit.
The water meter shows **2789.7824** m³
